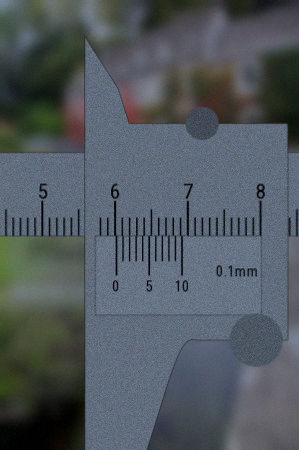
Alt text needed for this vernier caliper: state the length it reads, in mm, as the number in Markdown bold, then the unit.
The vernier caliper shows **60.2** mm
